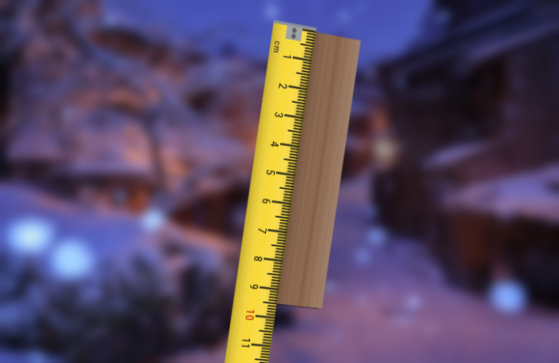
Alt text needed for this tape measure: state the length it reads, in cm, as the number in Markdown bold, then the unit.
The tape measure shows **9.5** cm
